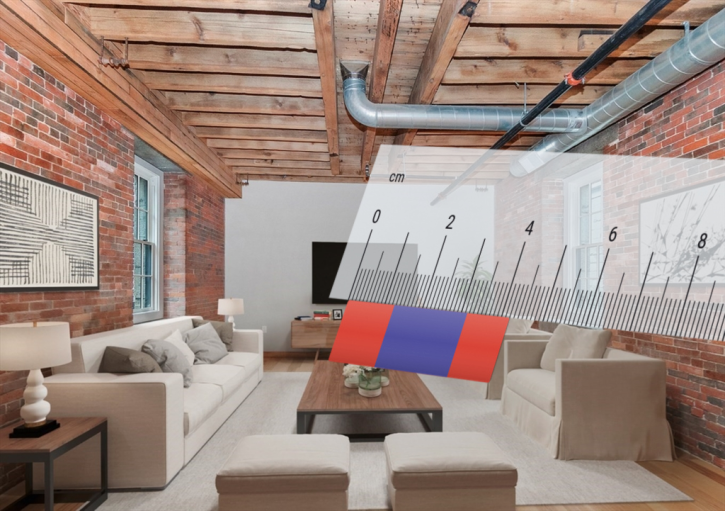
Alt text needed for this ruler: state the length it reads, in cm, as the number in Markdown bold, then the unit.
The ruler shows **4.2** cm
